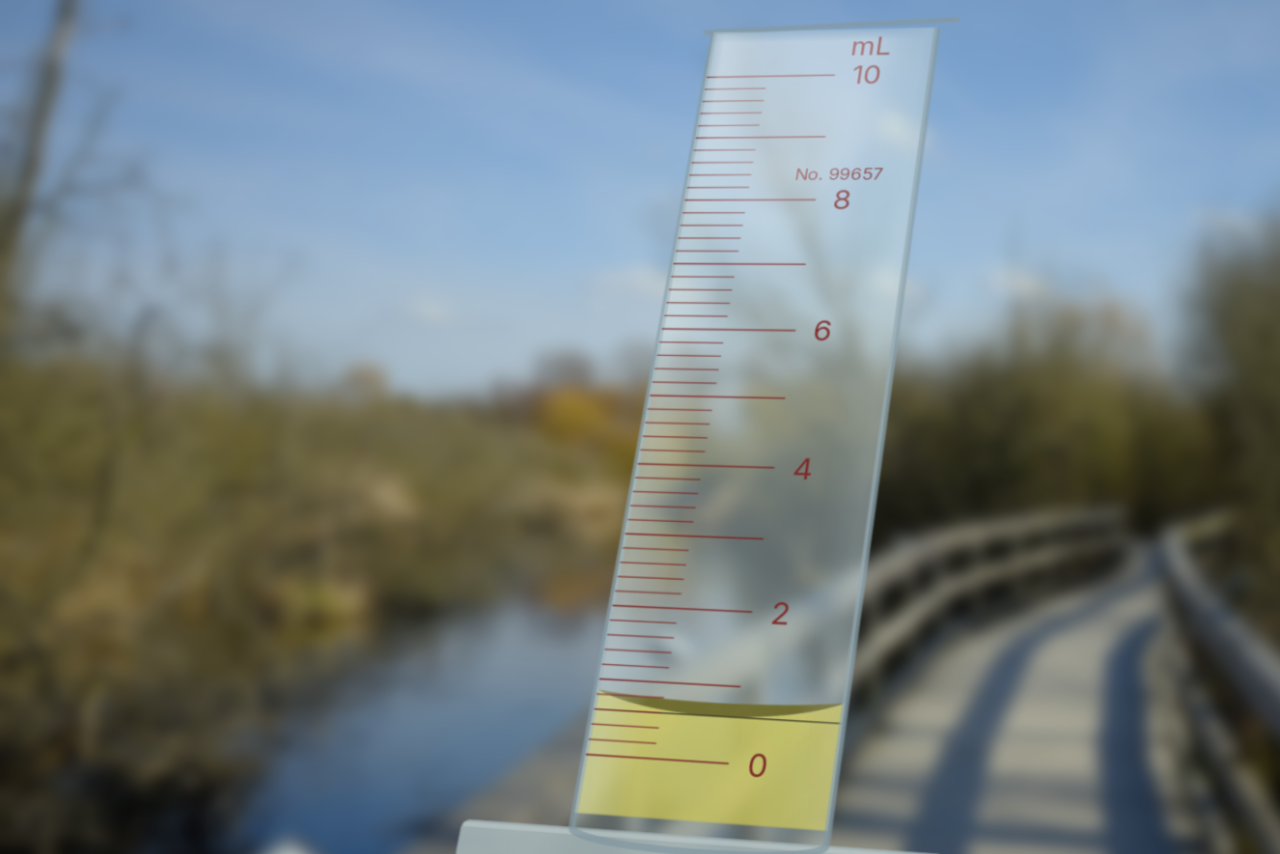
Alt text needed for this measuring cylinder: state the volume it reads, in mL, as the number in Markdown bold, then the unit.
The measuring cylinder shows **0.6** mL
